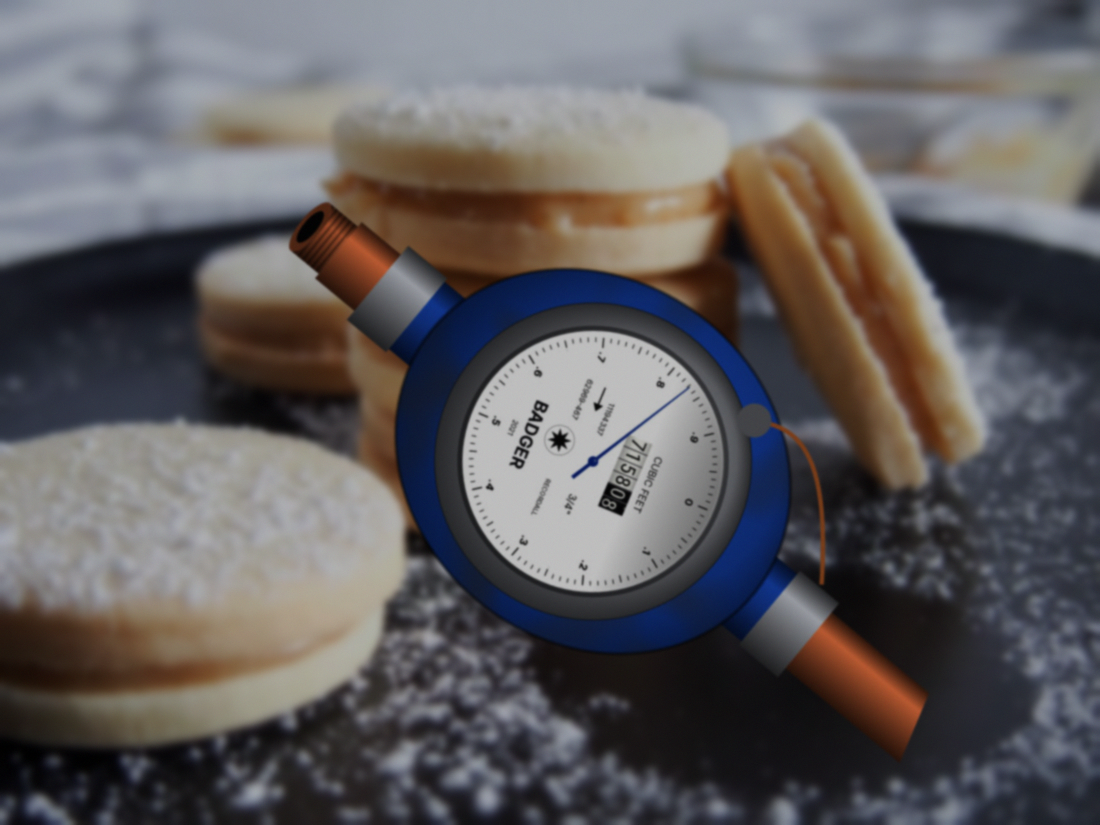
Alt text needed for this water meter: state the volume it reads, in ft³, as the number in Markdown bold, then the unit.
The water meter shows **715807.83** ft³
